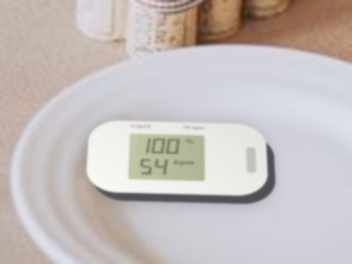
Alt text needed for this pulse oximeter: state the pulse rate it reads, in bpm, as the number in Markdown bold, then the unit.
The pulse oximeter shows **54** bpm
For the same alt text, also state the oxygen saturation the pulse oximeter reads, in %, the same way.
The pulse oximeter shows **100** %
